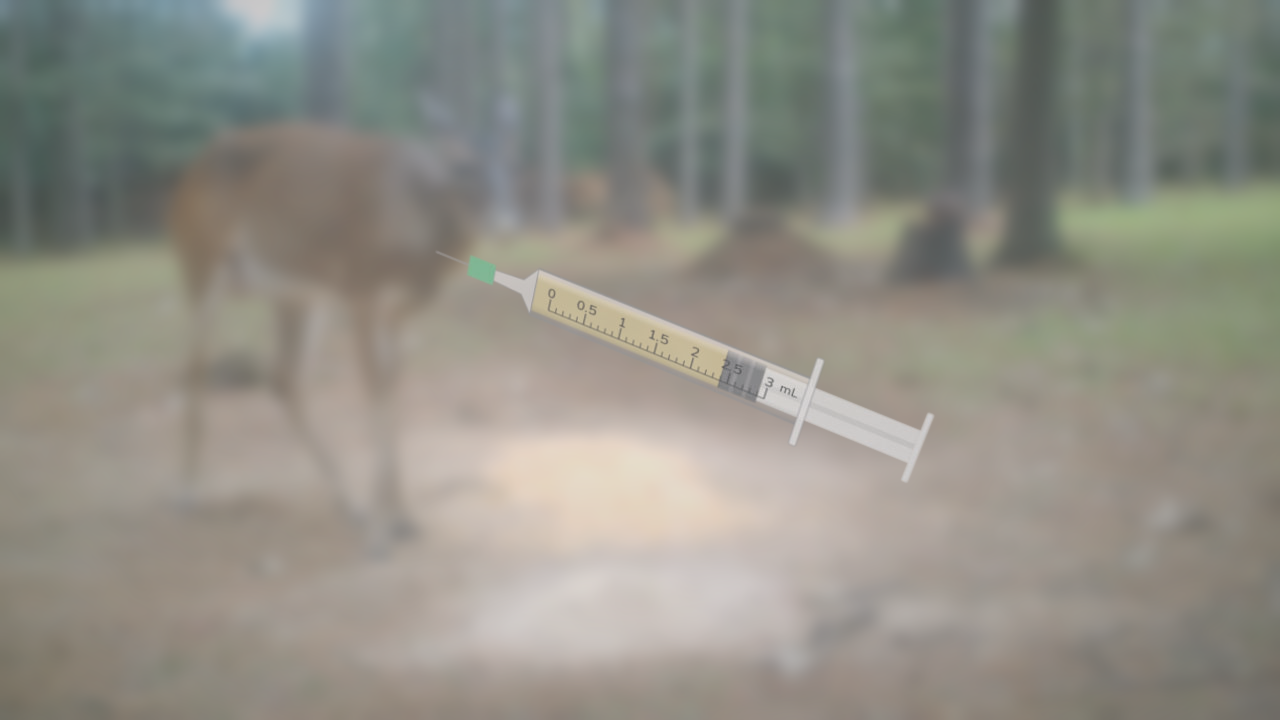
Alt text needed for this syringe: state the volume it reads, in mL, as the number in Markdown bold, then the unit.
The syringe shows **2.4** mL
